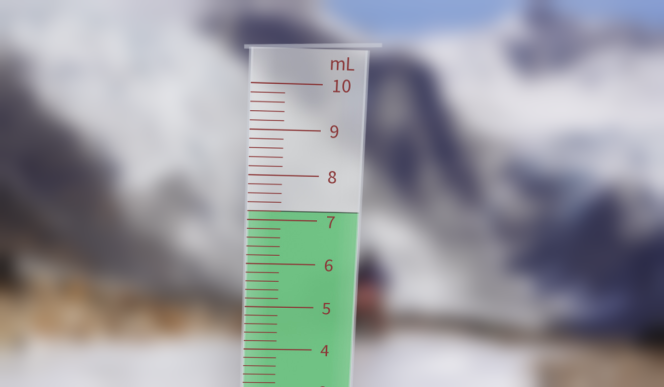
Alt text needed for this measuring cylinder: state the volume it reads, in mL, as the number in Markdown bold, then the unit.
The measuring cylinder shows **7.2** mL
